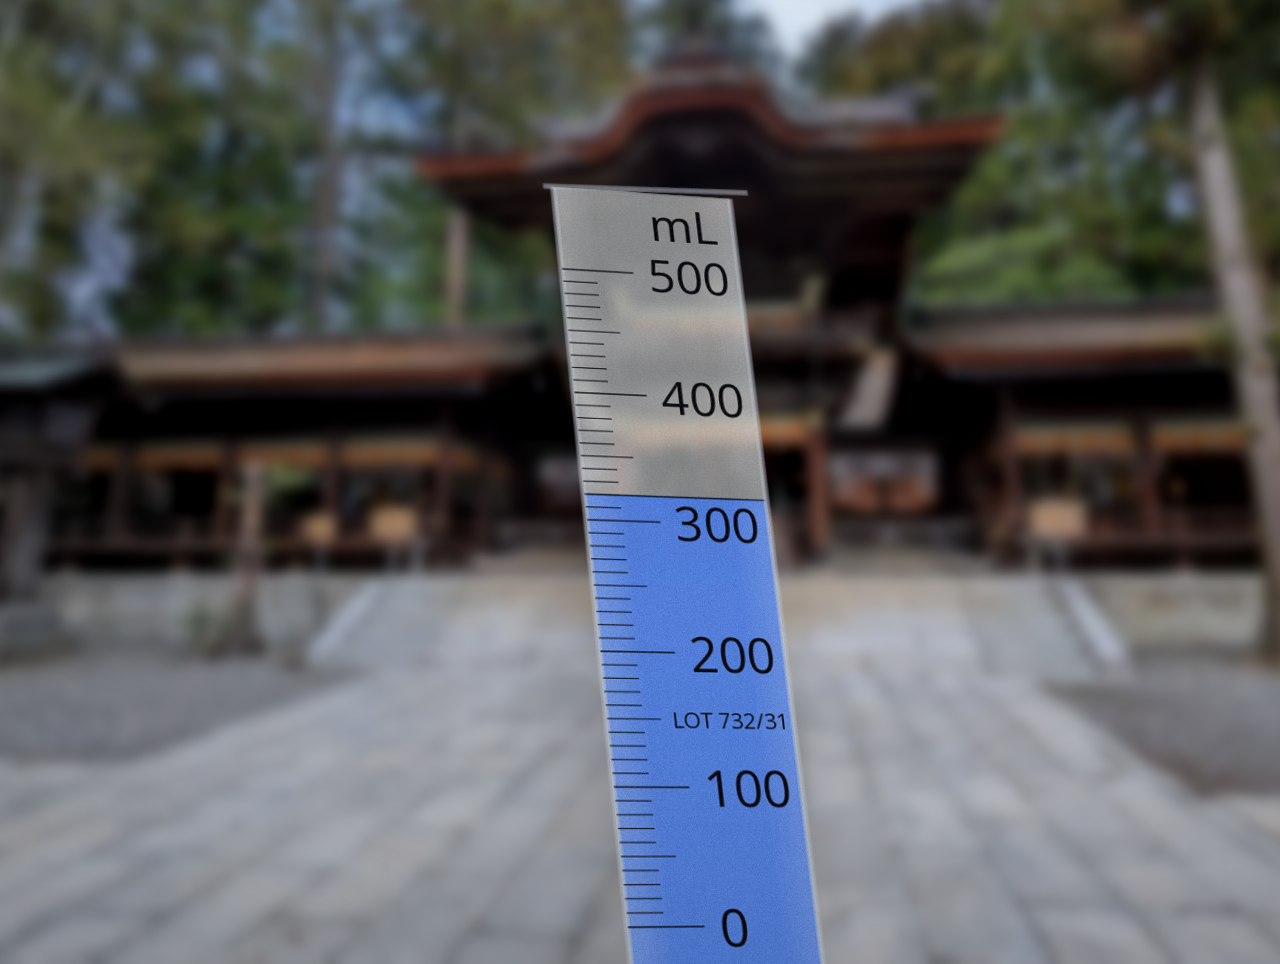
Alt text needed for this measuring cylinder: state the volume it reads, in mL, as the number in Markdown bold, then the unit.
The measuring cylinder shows **320** mL
